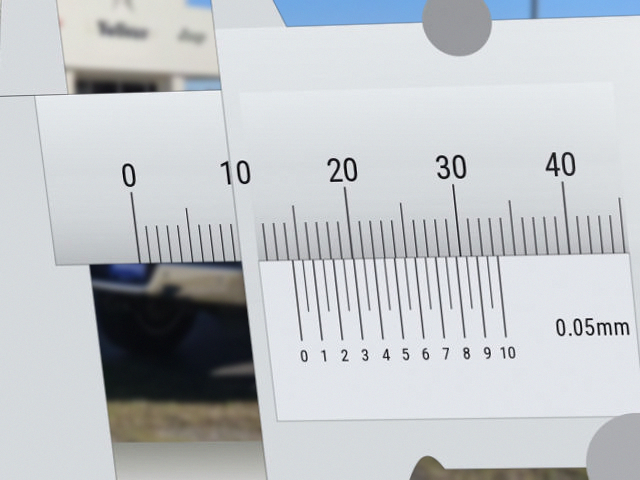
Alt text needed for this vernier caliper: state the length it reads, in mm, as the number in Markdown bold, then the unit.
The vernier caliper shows **14.4** mm
